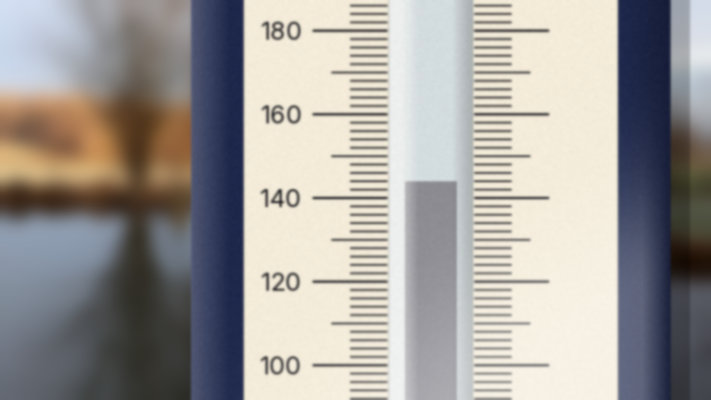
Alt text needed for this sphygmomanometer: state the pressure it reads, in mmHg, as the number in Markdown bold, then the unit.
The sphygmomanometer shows **144** mmHg
